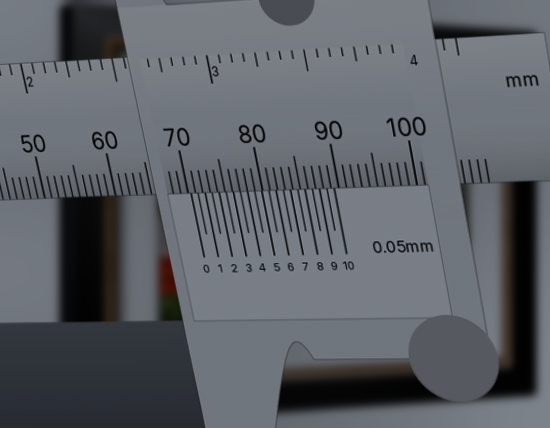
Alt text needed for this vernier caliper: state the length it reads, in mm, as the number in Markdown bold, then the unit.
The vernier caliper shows **70.4** mm
